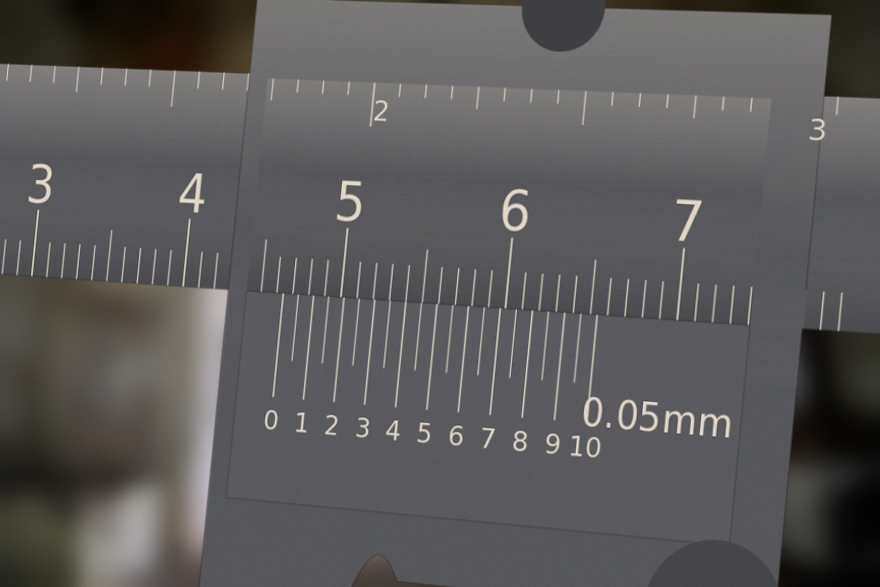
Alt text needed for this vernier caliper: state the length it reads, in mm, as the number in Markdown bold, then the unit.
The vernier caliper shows **46.4** mm
